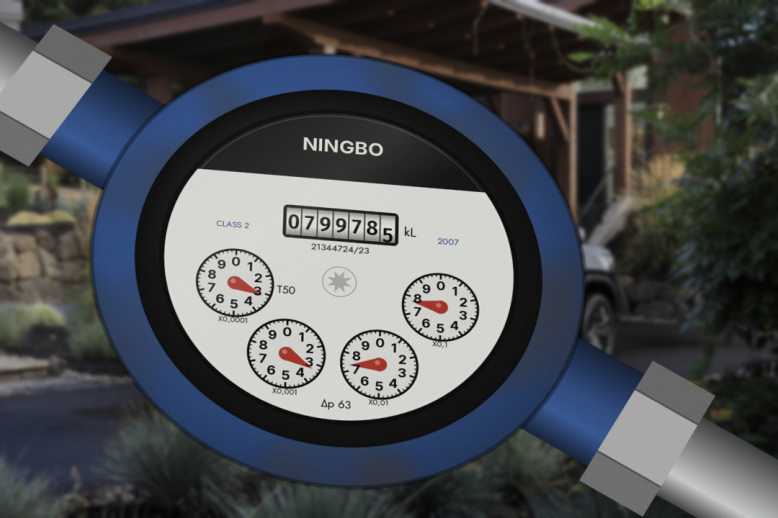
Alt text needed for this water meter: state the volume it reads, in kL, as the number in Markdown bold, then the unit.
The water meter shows **799784.7733** kL
